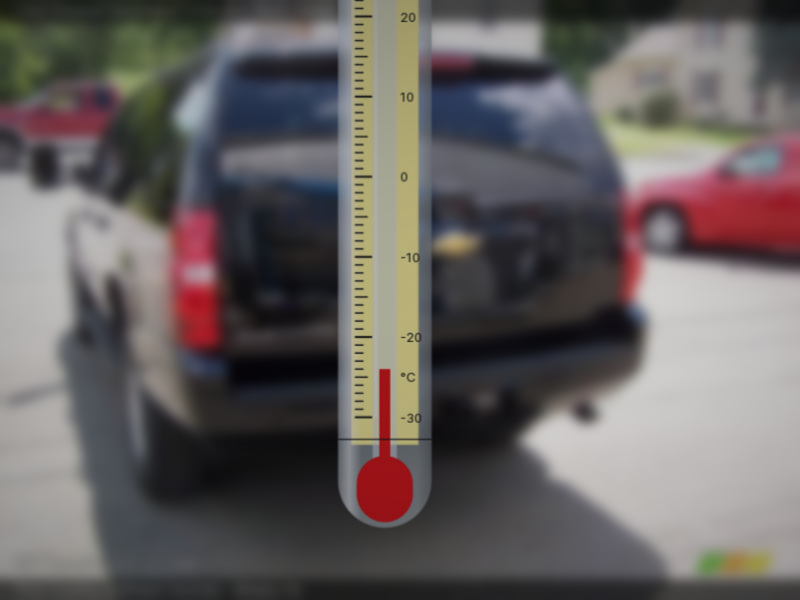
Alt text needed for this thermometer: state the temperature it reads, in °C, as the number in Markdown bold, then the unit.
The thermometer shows **-24** °C
